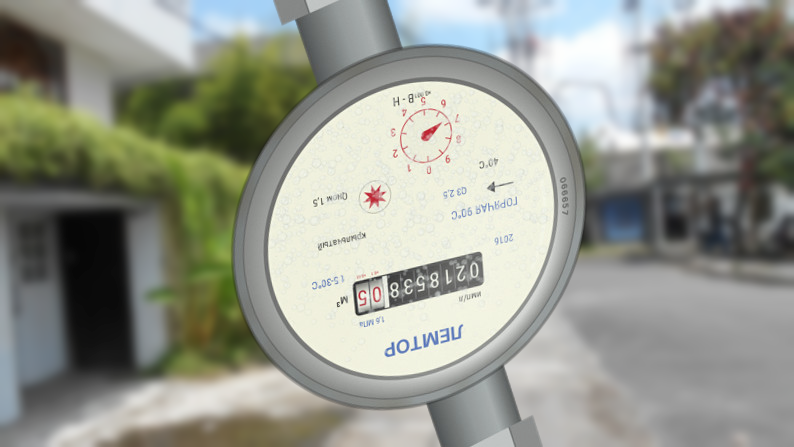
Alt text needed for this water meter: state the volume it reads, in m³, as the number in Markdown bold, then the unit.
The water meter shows **218538.056** m³
